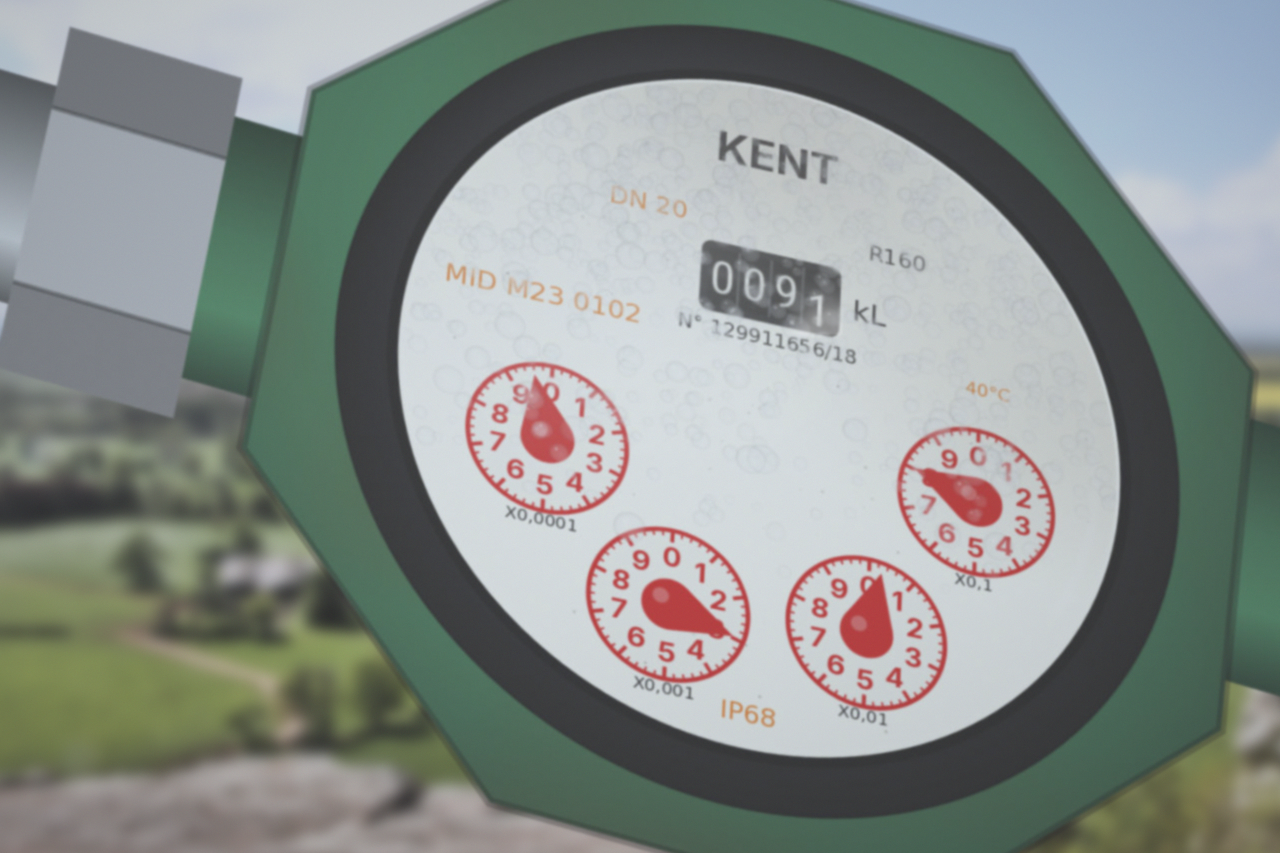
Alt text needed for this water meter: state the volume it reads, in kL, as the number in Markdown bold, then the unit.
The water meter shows **90.8029** kL
